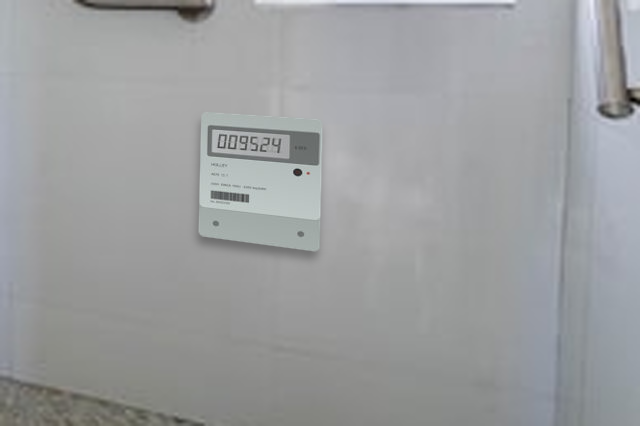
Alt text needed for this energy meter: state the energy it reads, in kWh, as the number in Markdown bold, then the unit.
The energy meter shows **9524** kWh
